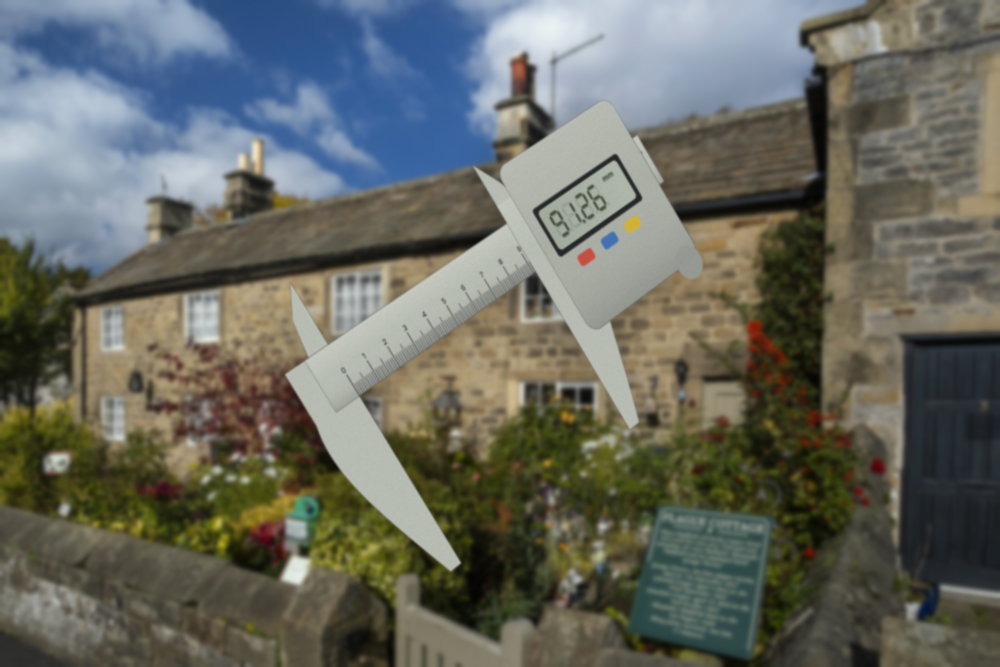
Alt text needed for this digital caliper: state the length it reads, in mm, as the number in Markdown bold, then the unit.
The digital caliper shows **91.26** mm
